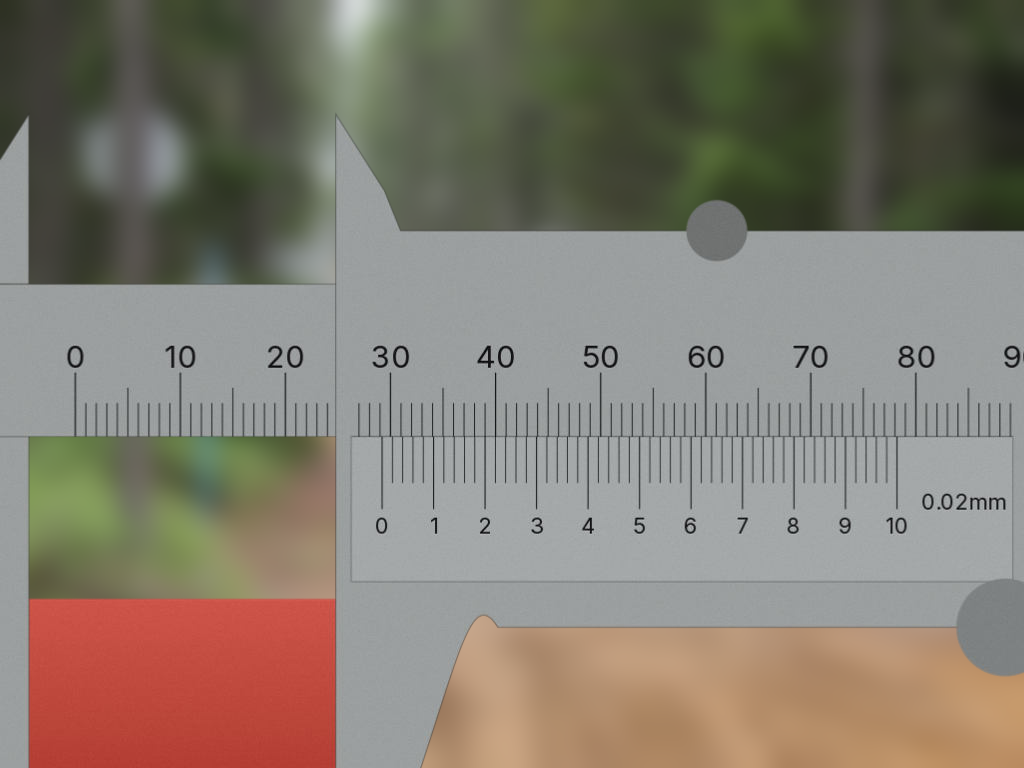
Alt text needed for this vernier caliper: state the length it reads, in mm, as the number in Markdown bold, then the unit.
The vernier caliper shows **29.2** mm
